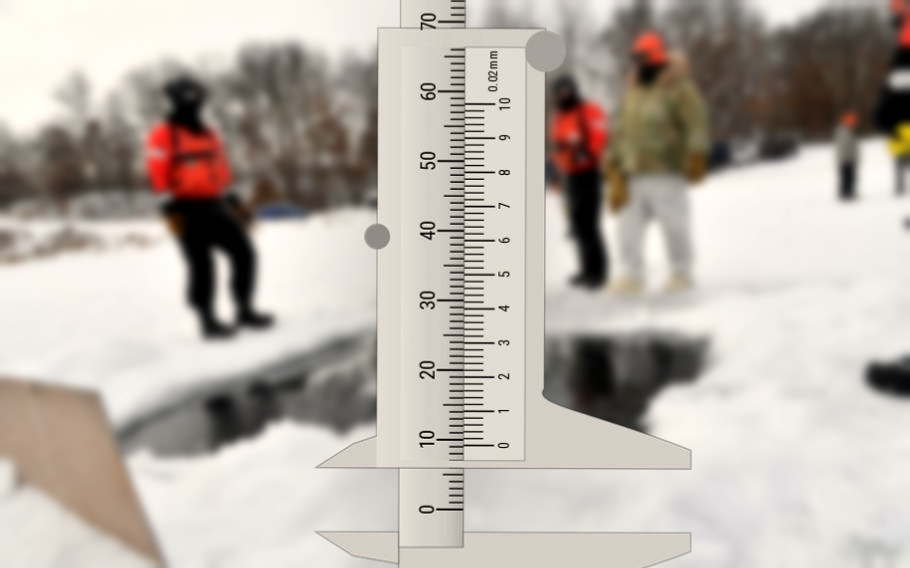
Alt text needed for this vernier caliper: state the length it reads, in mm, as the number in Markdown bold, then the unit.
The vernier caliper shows **9.2** mm
